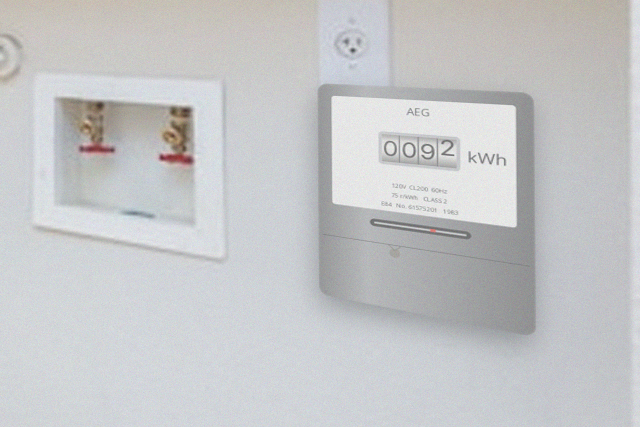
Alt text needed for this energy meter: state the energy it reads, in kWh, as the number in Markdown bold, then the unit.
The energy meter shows **92** kWh
